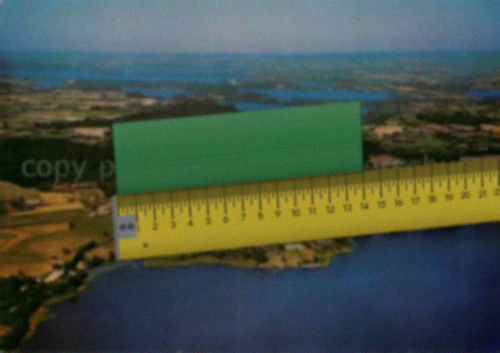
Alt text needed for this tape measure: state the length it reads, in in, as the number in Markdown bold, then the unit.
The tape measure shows **14** in
